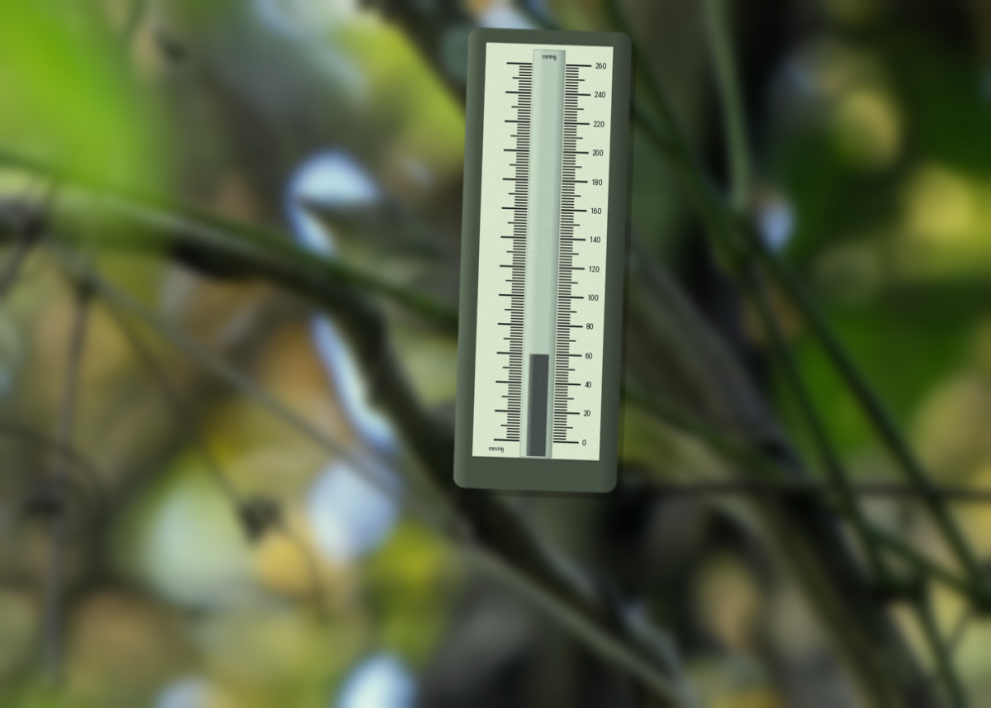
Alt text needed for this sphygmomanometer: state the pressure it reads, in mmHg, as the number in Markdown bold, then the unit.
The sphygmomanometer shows **60** mmHg
